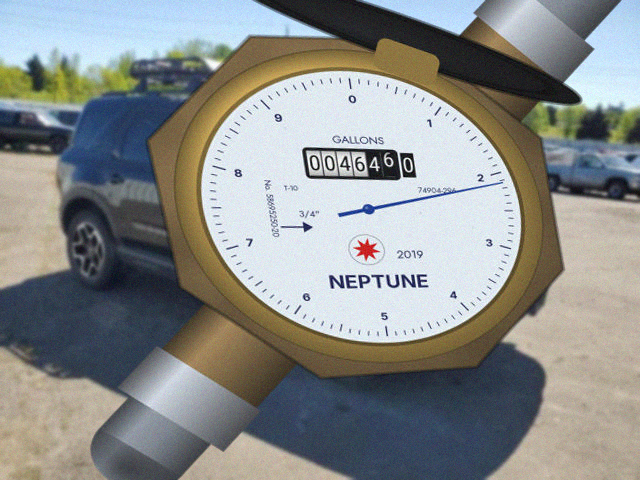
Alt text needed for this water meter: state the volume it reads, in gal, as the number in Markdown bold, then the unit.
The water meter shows **46462.1** gal
